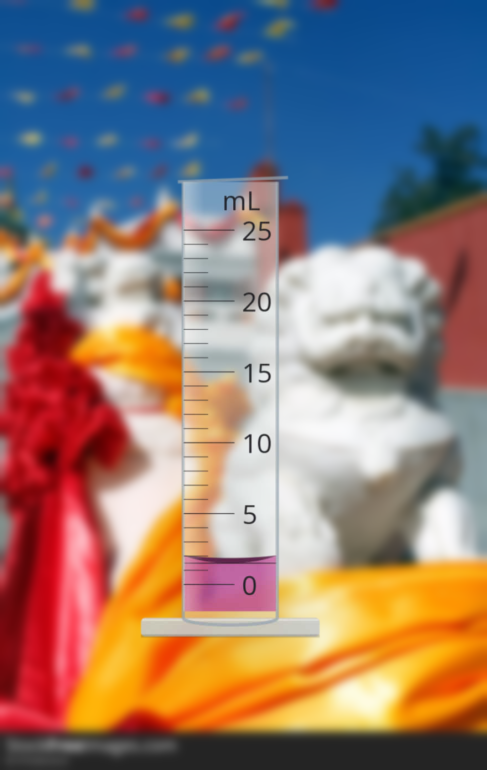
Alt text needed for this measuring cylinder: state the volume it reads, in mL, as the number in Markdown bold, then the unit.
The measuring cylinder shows **1.5** mL
